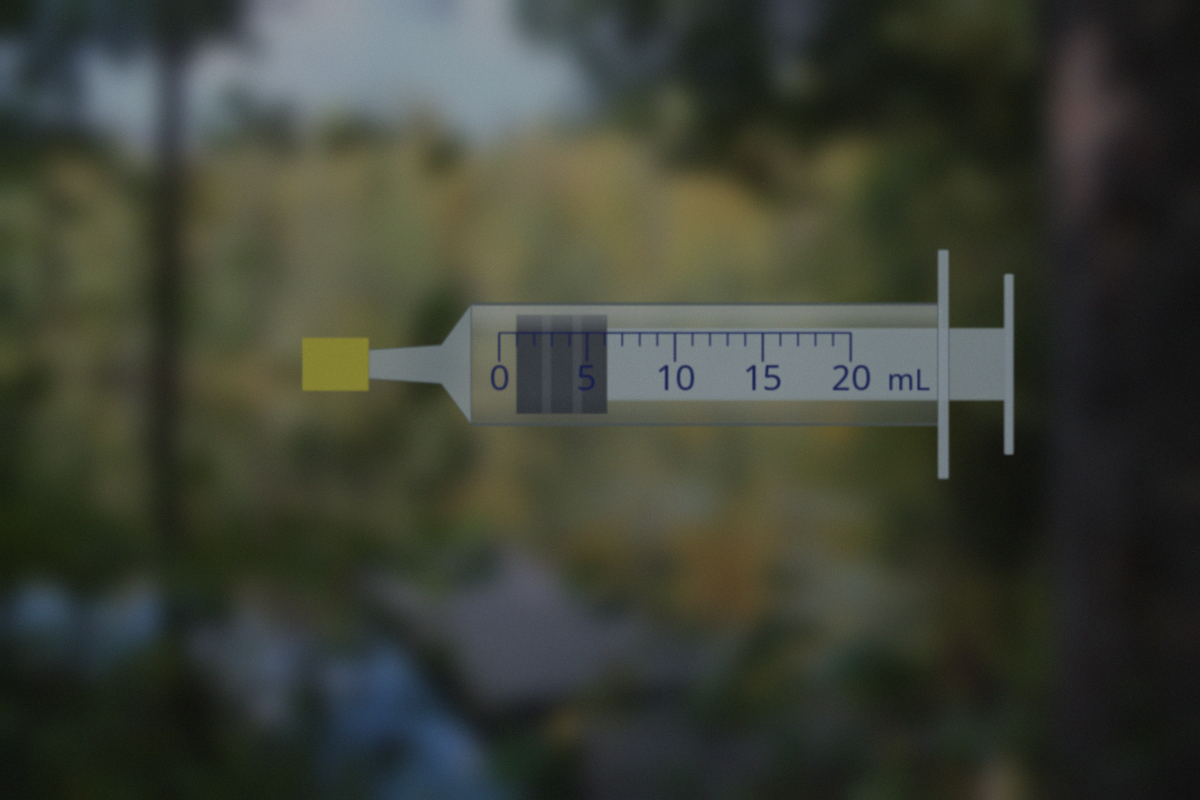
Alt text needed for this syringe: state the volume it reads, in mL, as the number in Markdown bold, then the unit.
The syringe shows **1** mL
